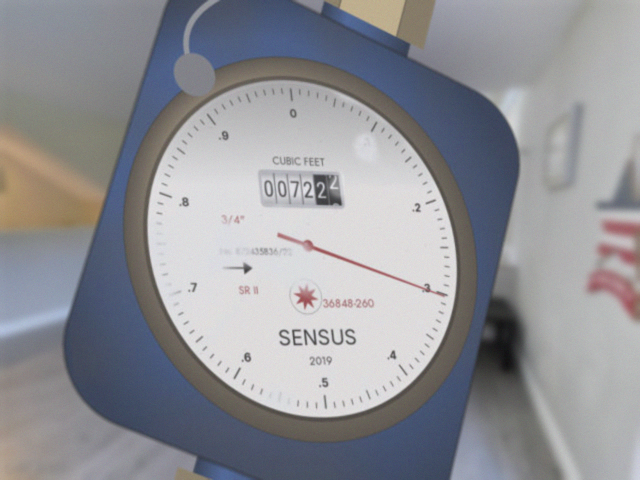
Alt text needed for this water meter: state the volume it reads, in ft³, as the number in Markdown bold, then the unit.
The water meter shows **7222.30** ft³
